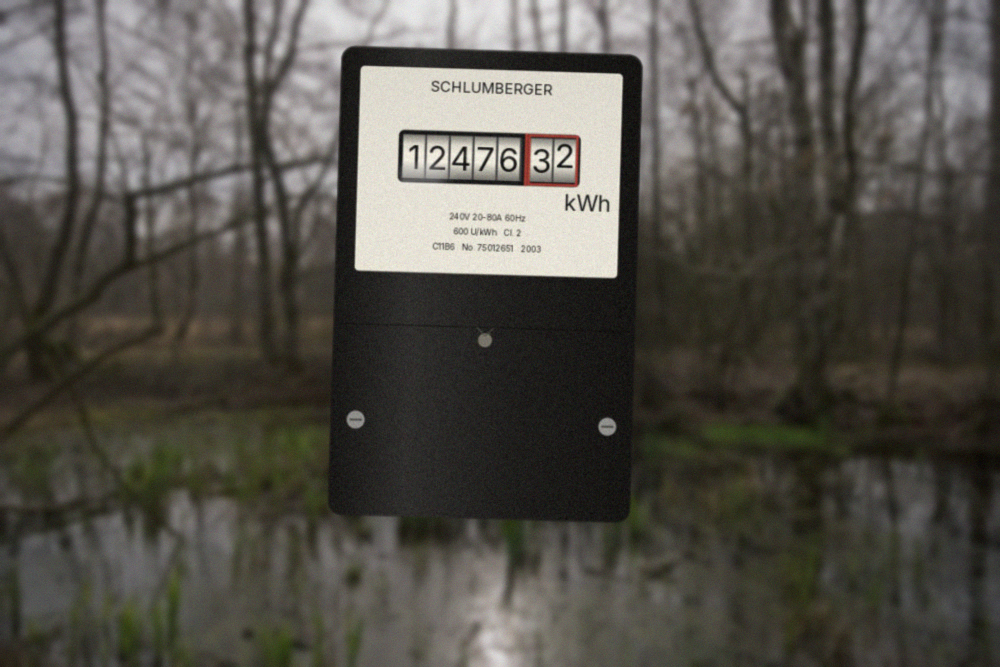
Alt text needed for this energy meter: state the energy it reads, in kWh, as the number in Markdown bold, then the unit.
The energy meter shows **12476.32** kWh
